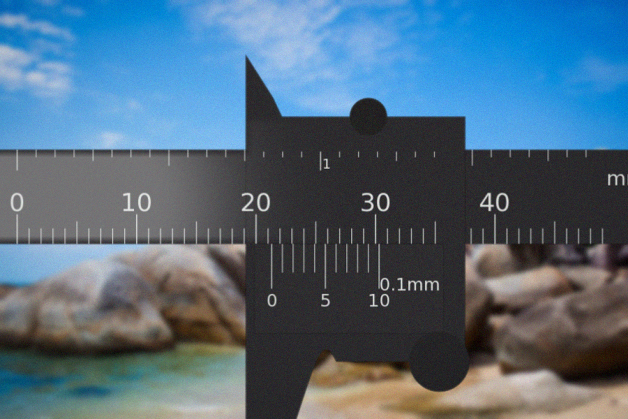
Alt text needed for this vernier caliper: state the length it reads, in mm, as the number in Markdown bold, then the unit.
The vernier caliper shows **21.3** mm
